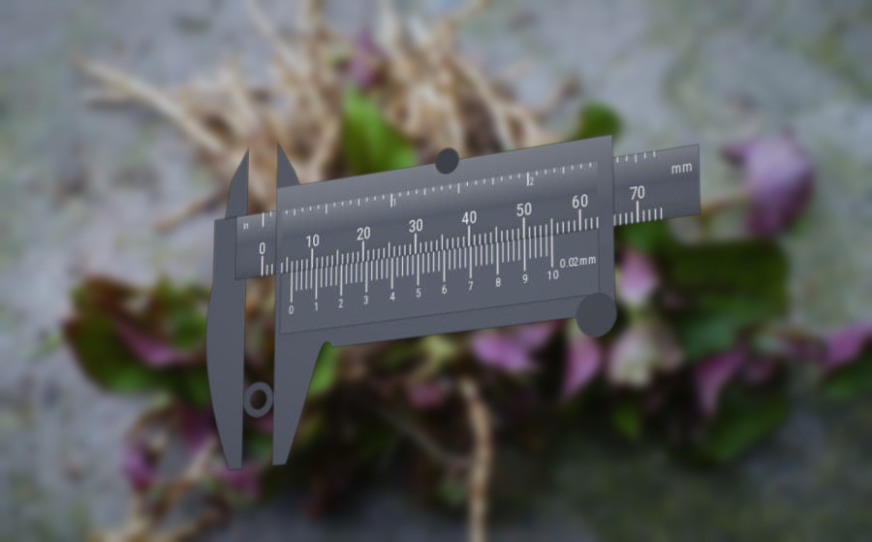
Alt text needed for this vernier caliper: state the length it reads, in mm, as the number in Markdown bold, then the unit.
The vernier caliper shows **6.0** mm
